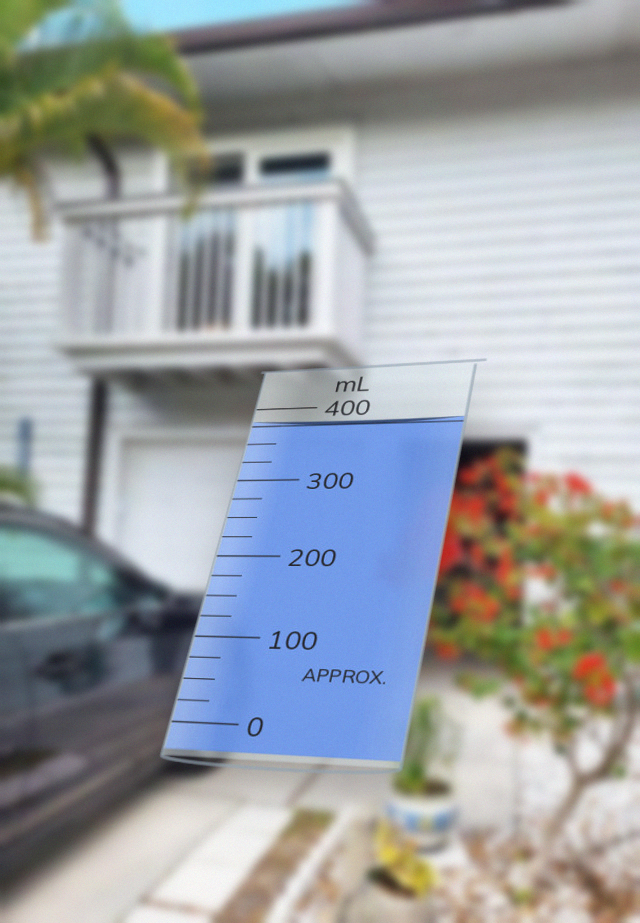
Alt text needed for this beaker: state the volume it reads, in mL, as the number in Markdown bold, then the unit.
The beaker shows **375** mL
